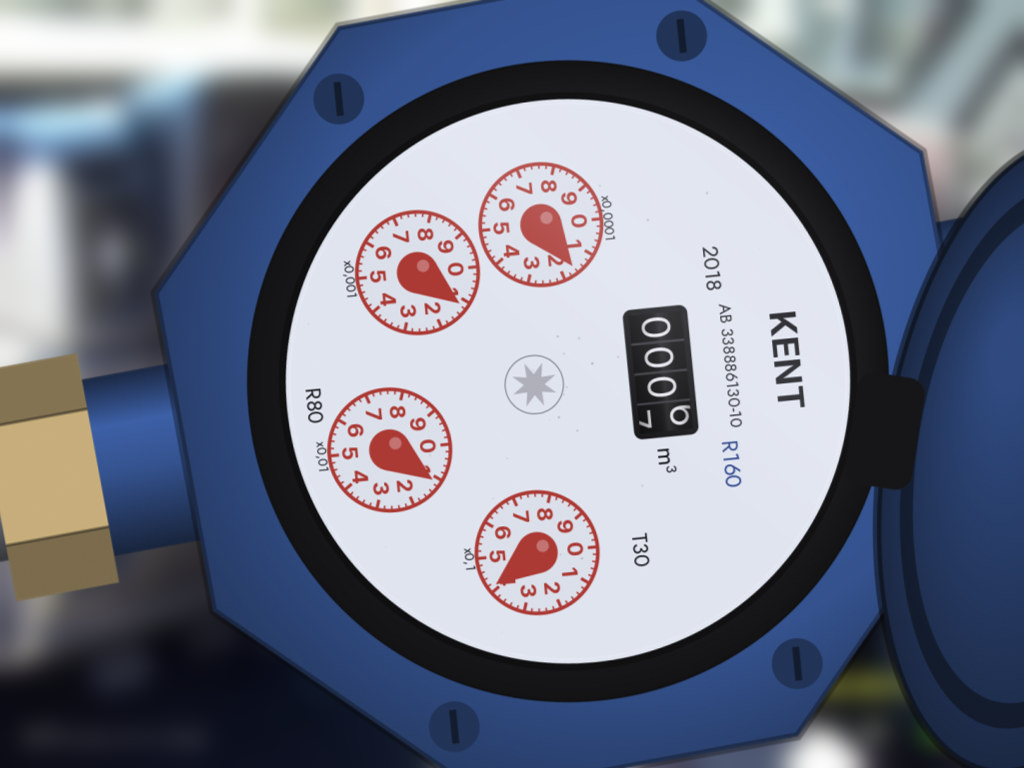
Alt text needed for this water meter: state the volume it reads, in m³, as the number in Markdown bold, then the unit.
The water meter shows **6.4111** m³
